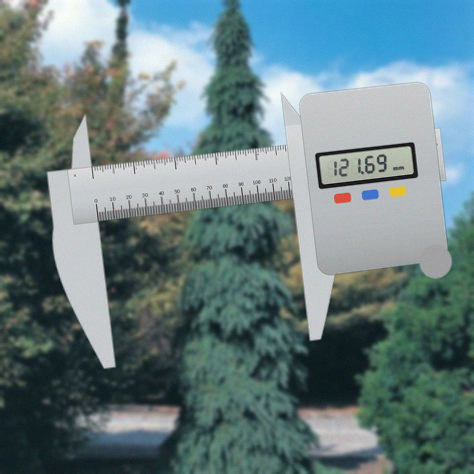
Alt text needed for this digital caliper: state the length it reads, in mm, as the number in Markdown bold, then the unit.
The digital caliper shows **121.69** mm
